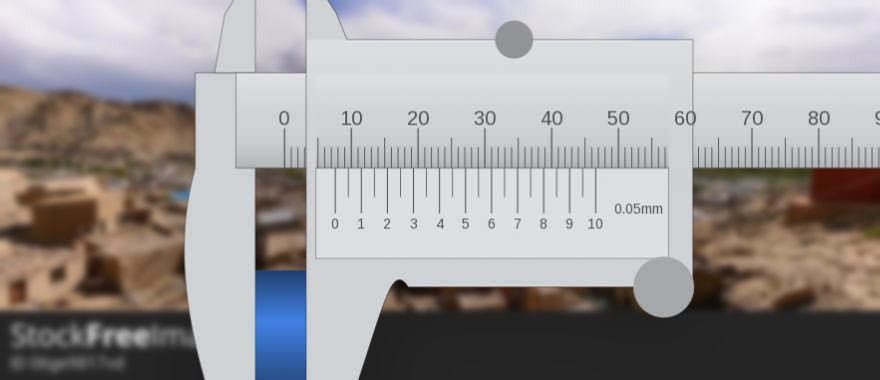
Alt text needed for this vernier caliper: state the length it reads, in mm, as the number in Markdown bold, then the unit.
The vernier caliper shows **7.6** mm
